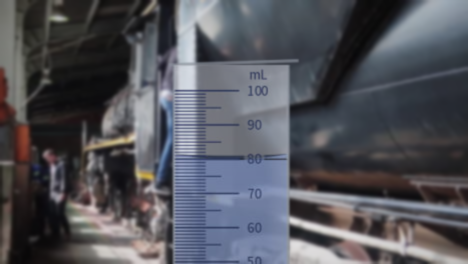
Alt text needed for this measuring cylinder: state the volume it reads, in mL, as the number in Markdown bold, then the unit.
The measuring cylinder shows **80** mL
